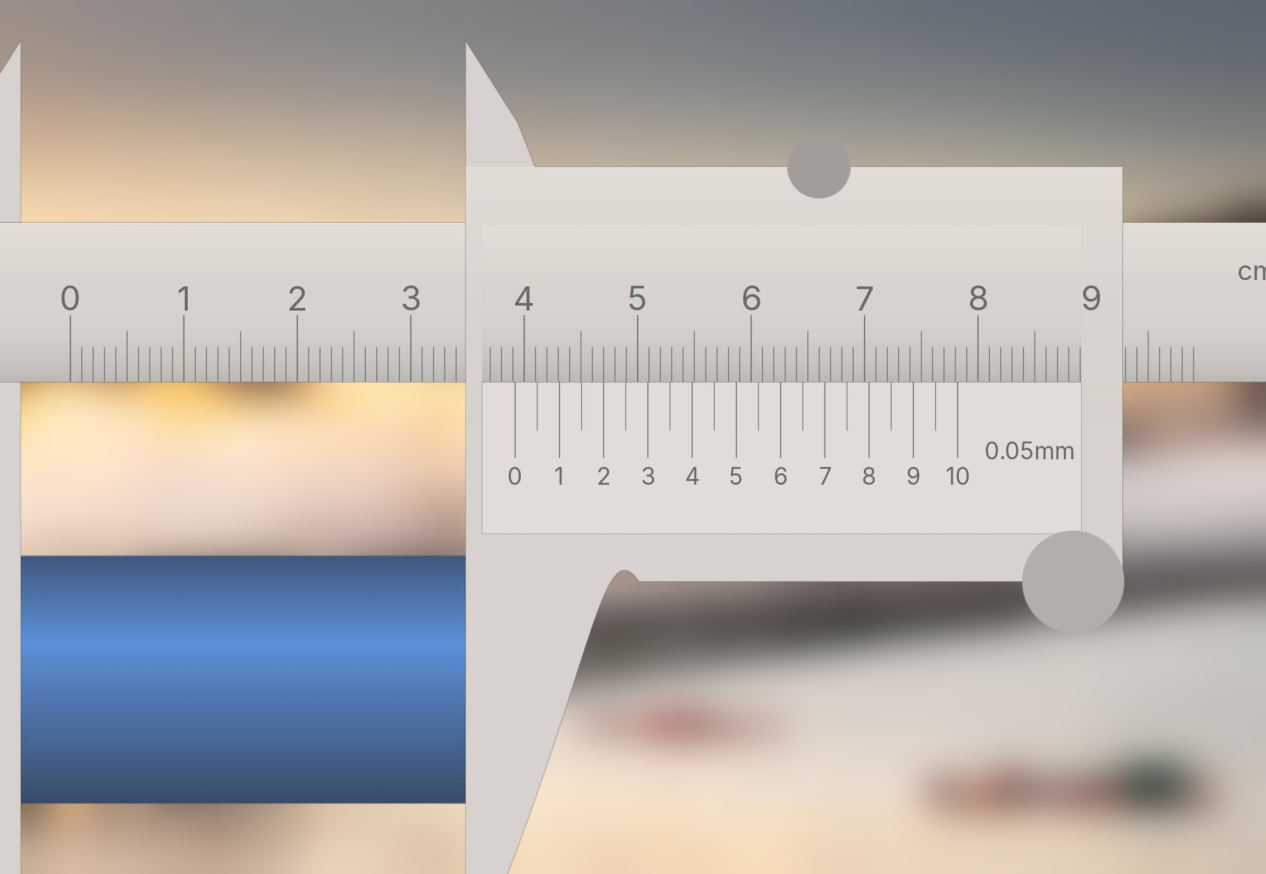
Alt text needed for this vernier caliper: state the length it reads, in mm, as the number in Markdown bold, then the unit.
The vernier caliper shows **39.2** mm
